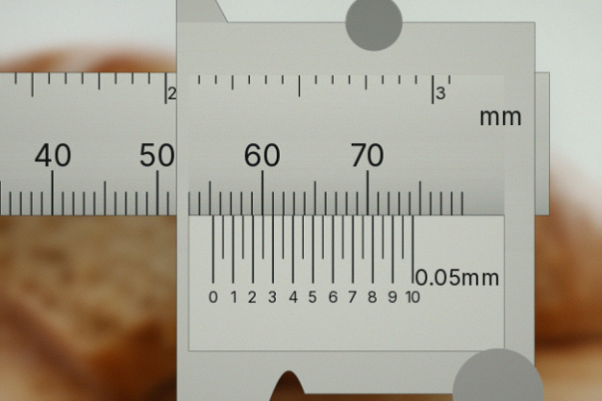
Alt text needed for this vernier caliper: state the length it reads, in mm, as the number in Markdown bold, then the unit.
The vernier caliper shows **55.3** mm
